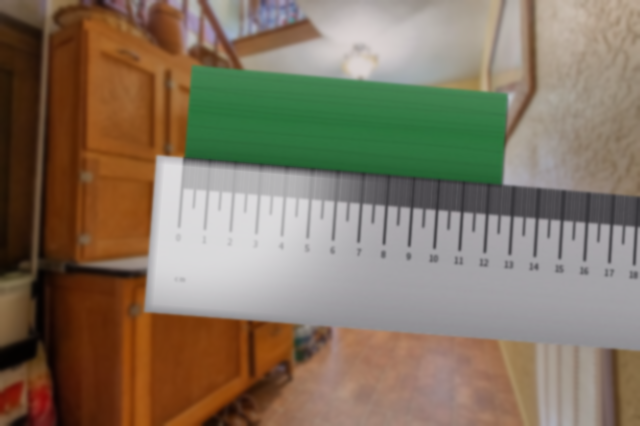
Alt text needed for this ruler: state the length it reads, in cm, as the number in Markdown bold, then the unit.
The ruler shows **12.5** cm
